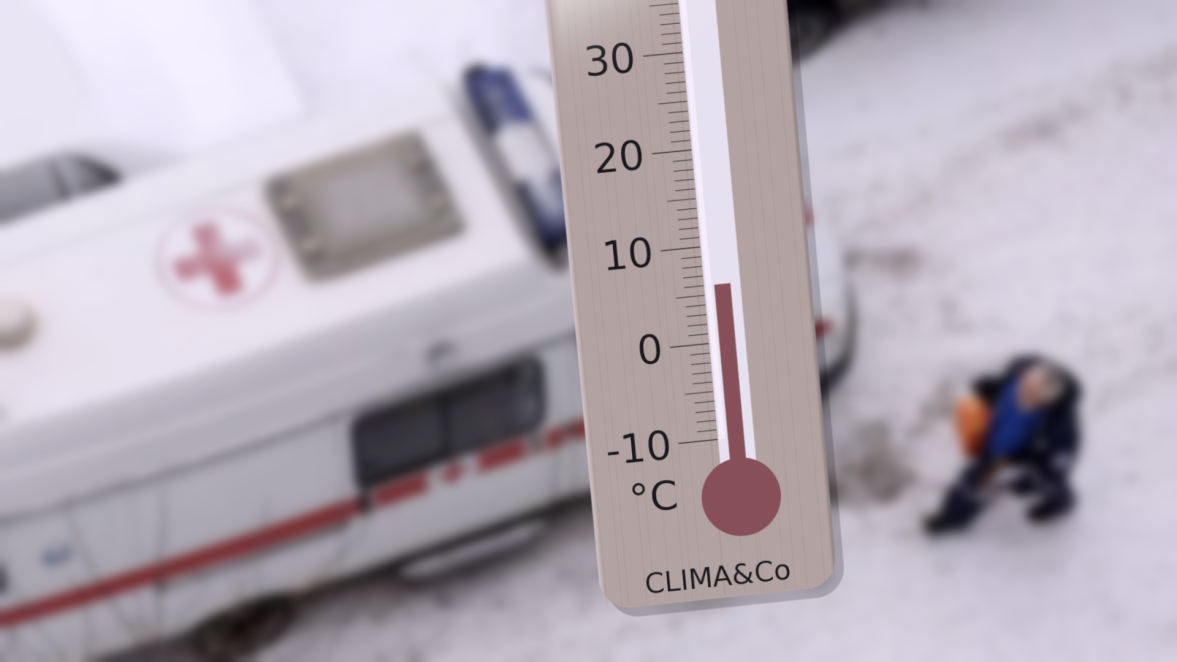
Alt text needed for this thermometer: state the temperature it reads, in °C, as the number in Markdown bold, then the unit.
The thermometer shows **6** °C
